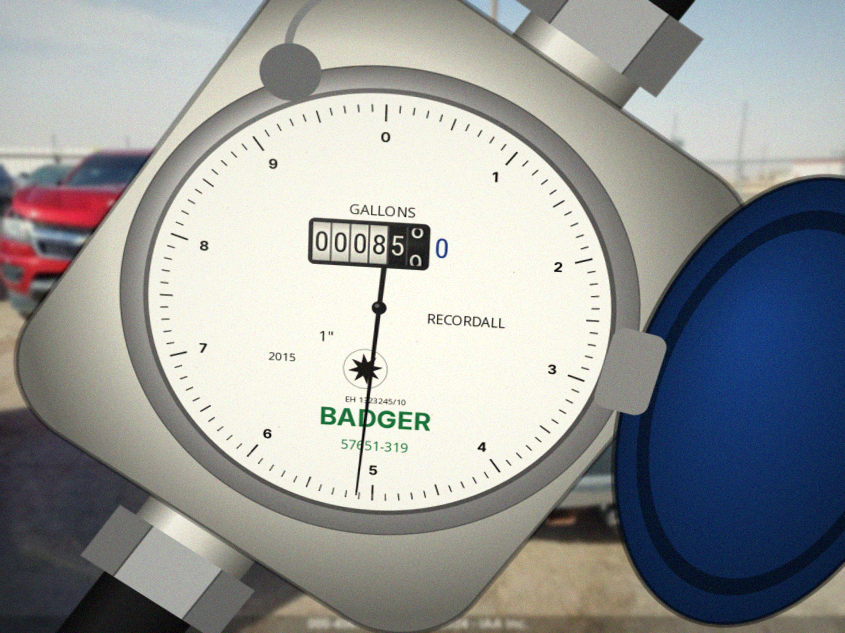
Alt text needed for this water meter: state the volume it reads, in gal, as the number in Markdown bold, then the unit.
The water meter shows **8585.1** gal
